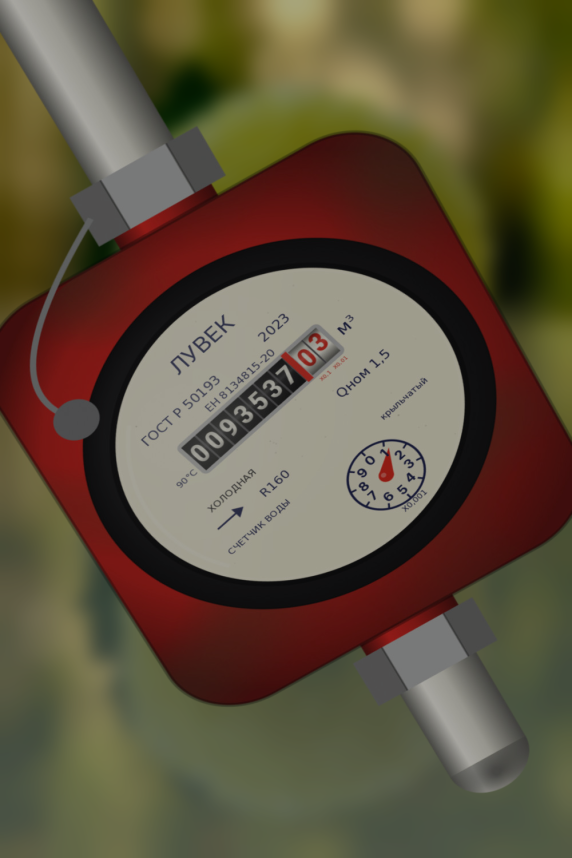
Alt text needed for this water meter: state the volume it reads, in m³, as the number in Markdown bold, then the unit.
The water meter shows **93537.031** m³
